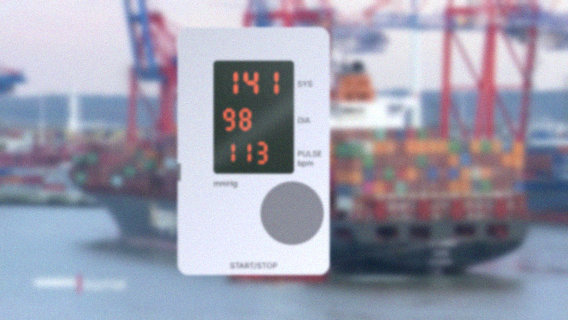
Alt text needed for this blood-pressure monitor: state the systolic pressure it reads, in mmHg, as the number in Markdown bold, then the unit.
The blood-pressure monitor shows **141** mmHg
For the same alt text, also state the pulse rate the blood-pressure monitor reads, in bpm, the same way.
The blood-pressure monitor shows **113** bpm
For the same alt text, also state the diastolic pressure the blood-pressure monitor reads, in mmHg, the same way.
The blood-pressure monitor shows **98** mmHg
